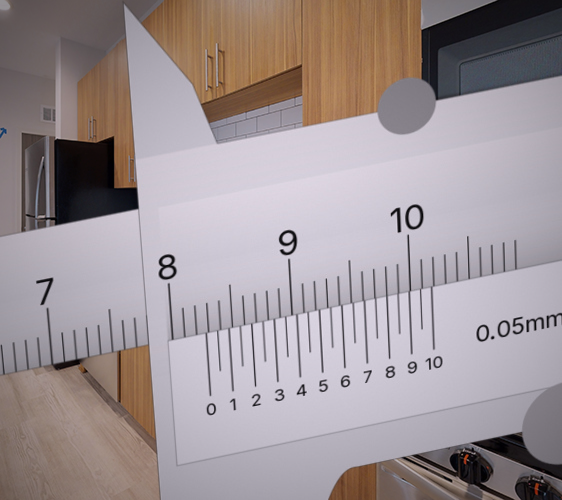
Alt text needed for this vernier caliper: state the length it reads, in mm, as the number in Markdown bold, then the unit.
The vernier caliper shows **82.8** mm
